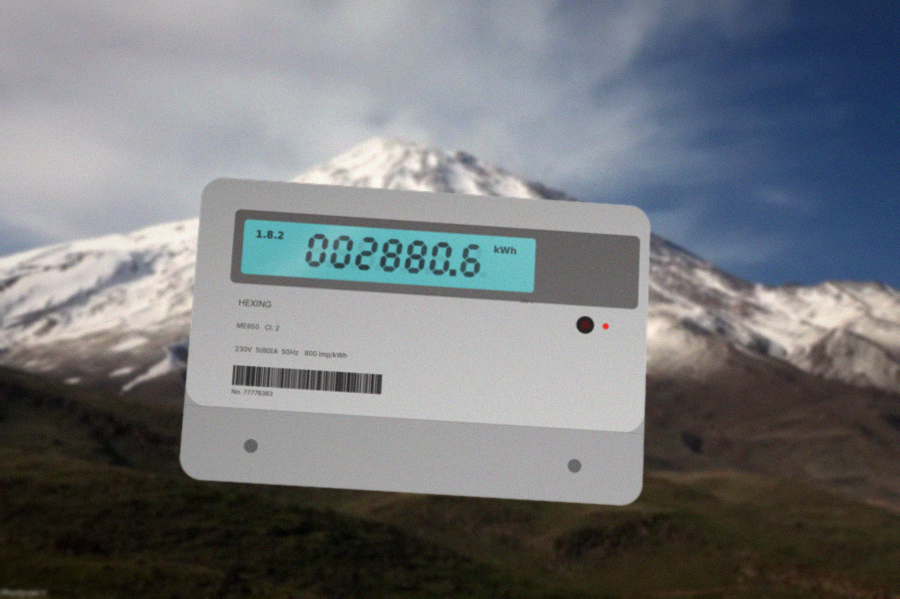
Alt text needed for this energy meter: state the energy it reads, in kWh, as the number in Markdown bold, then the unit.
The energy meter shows **2880.6** kWh
